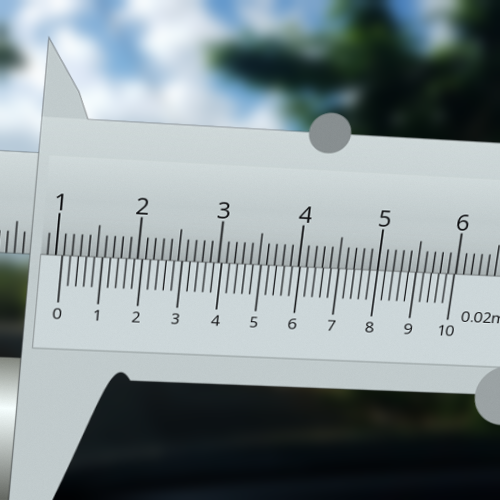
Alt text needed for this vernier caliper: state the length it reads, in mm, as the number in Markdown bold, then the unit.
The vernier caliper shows **10.8** mm
